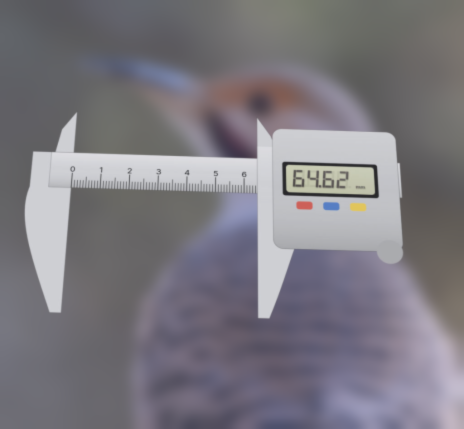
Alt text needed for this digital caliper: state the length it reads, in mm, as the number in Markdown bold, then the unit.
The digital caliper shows **64.62** mm
